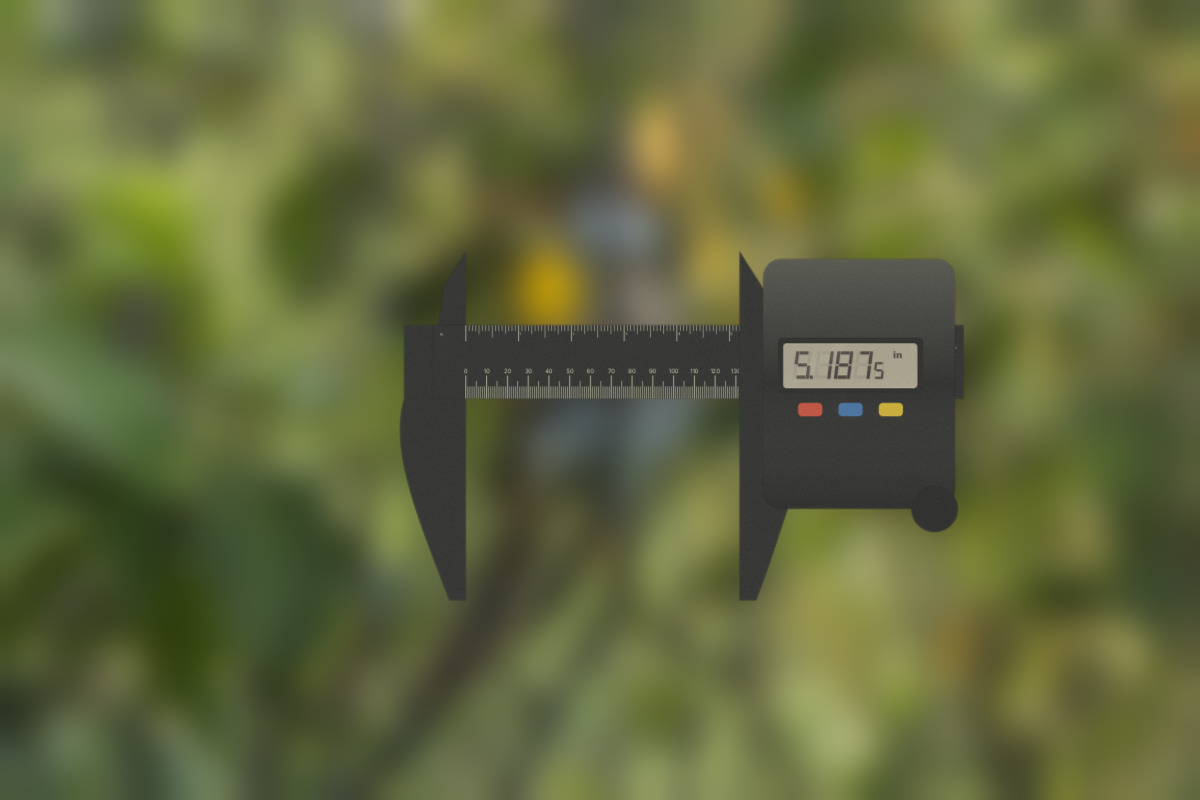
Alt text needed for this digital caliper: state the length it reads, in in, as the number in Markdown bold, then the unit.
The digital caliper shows **5.1875** in
